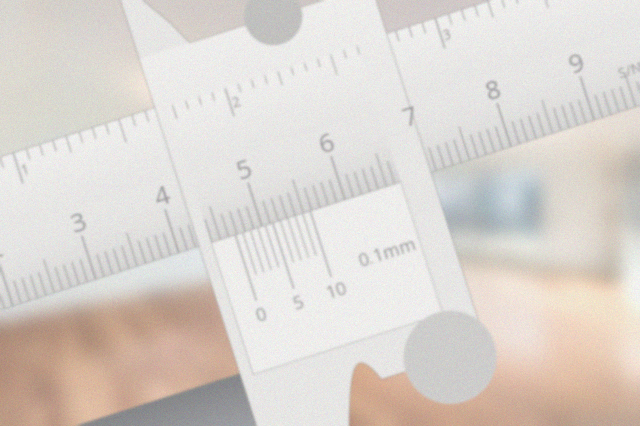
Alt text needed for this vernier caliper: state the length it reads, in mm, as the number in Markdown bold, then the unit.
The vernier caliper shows **46.8** mm
